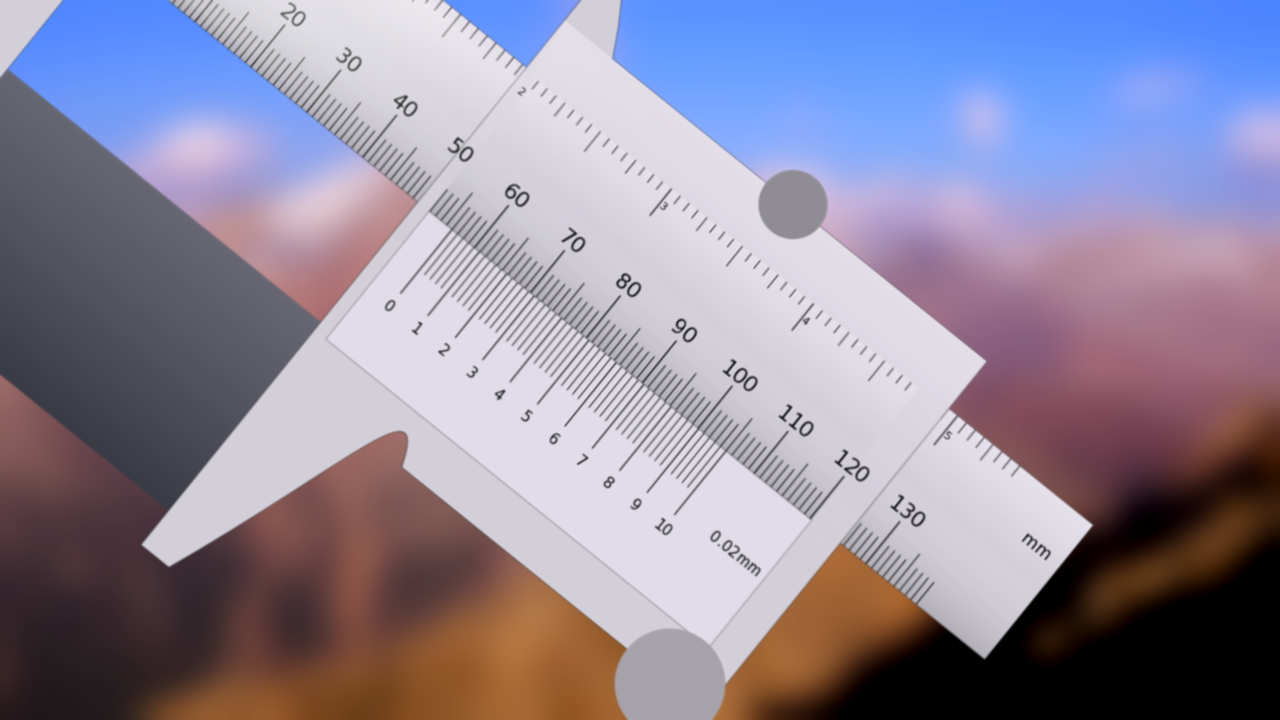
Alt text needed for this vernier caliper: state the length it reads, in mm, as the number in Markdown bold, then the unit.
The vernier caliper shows **56.0** mm
